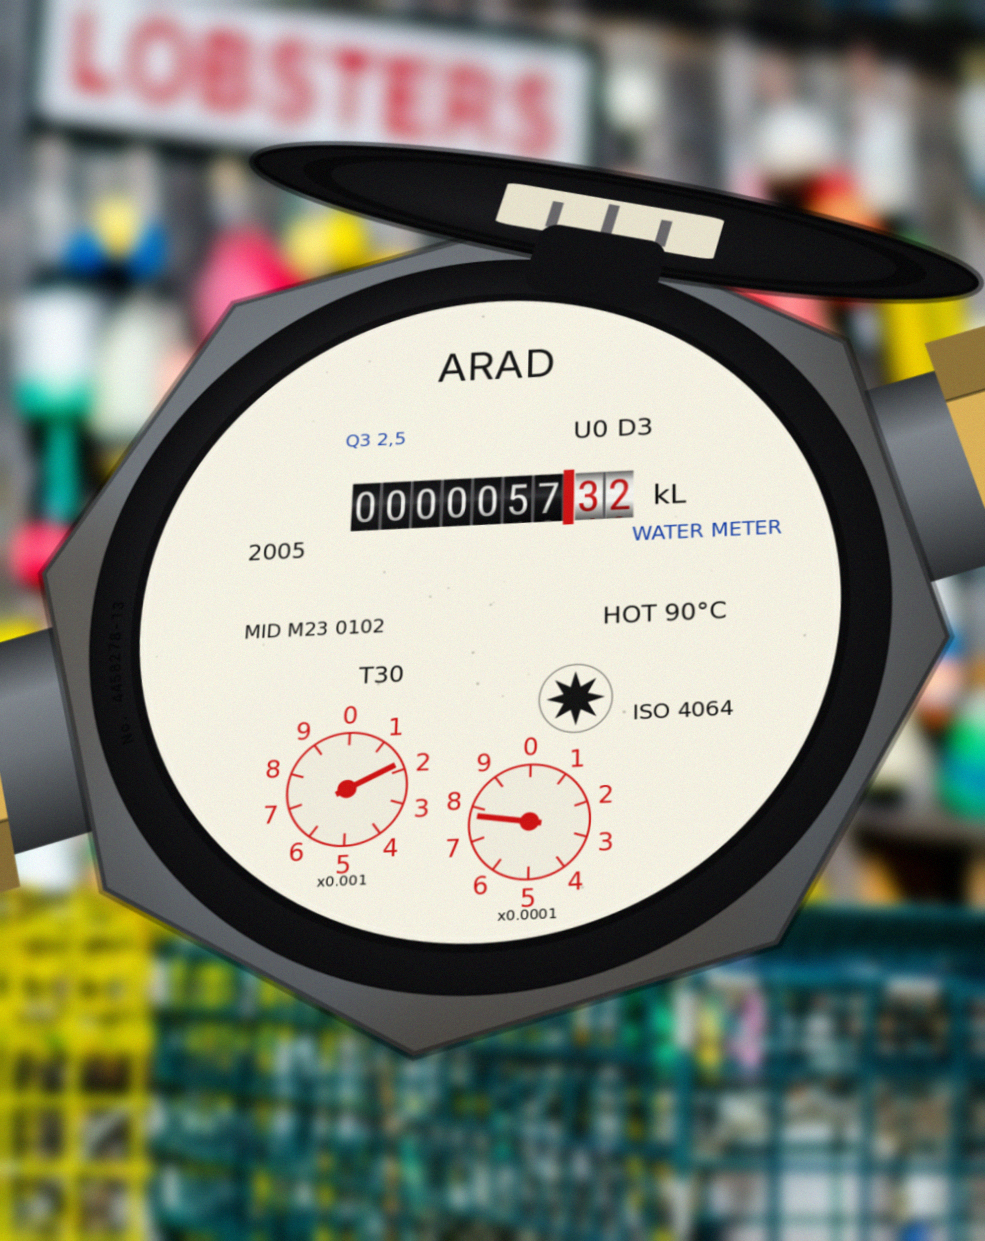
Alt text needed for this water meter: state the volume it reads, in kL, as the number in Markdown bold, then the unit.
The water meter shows **57.3217** kL
